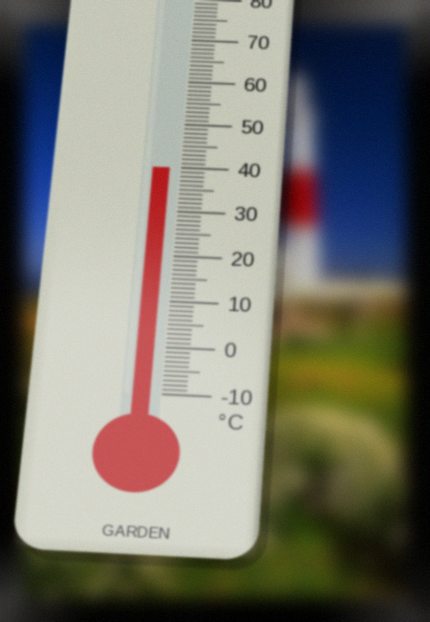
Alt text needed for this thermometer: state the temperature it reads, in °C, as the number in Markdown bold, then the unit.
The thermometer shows **40** °C
